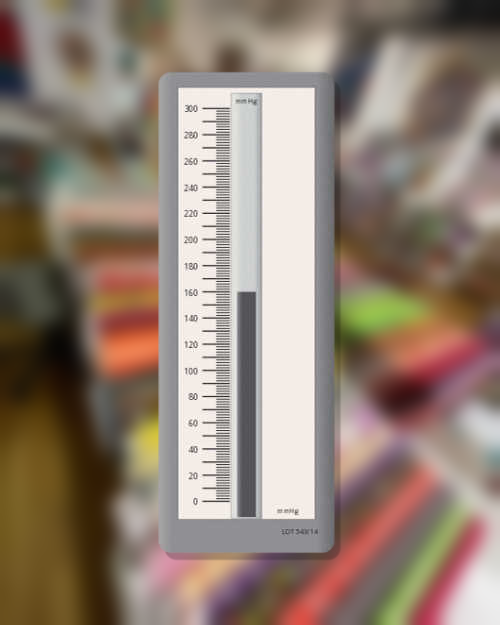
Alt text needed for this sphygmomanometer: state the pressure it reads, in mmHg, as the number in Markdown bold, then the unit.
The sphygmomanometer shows **160** mmHg
